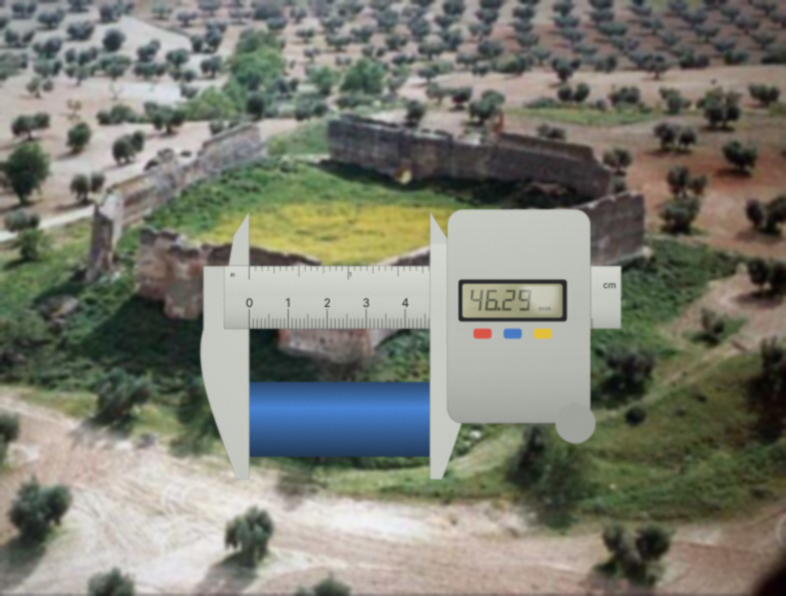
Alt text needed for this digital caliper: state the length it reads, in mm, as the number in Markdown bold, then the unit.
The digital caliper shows **46.29** mm
